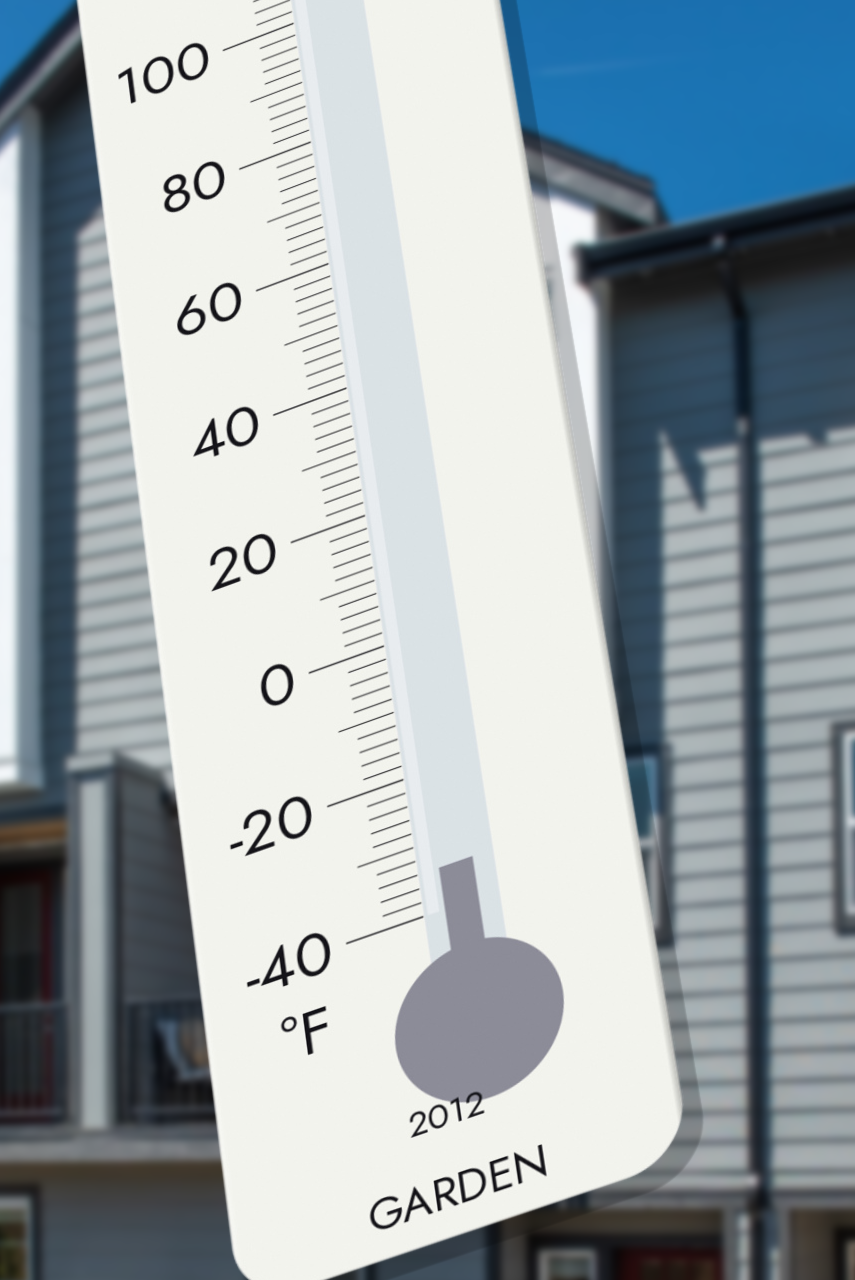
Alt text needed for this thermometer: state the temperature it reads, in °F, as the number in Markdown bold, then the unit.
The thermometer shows **-34** °F
